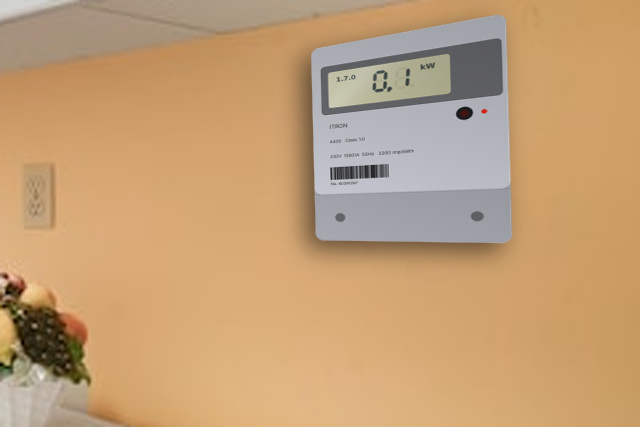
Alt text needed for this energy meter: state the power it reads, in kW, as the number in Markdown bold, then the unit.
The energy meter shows **0.1** kW
